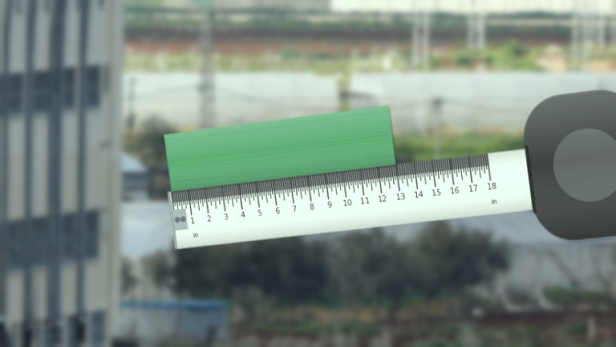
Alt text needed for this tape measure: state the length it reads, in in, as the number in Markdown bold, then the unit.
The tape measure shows **13** in
